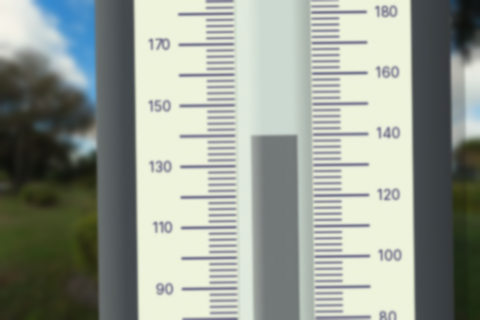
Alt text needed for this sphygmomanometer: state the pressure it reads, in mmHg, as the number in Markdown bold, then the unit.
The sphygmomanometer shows **140** mmHg
